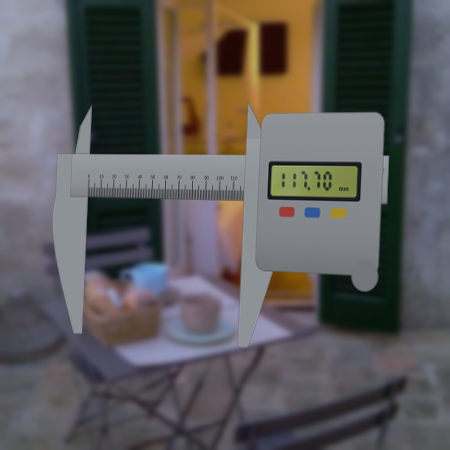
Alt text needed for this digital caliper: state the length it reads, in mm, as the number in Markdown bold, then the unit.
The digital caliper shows **117.70** mm
